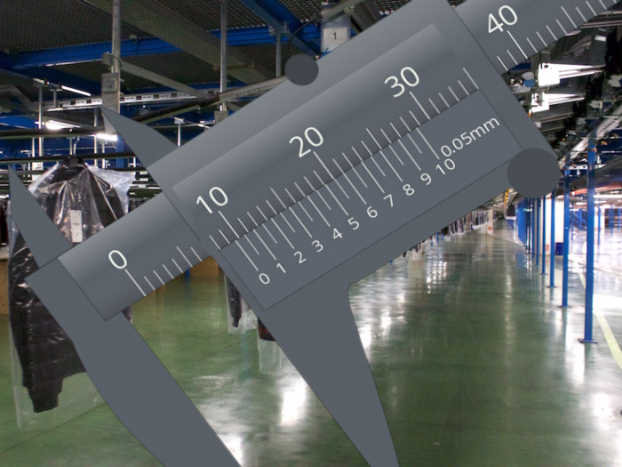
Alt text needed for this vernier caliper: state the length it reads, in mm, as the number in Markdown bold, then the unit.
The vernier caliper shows **9.6** mm
